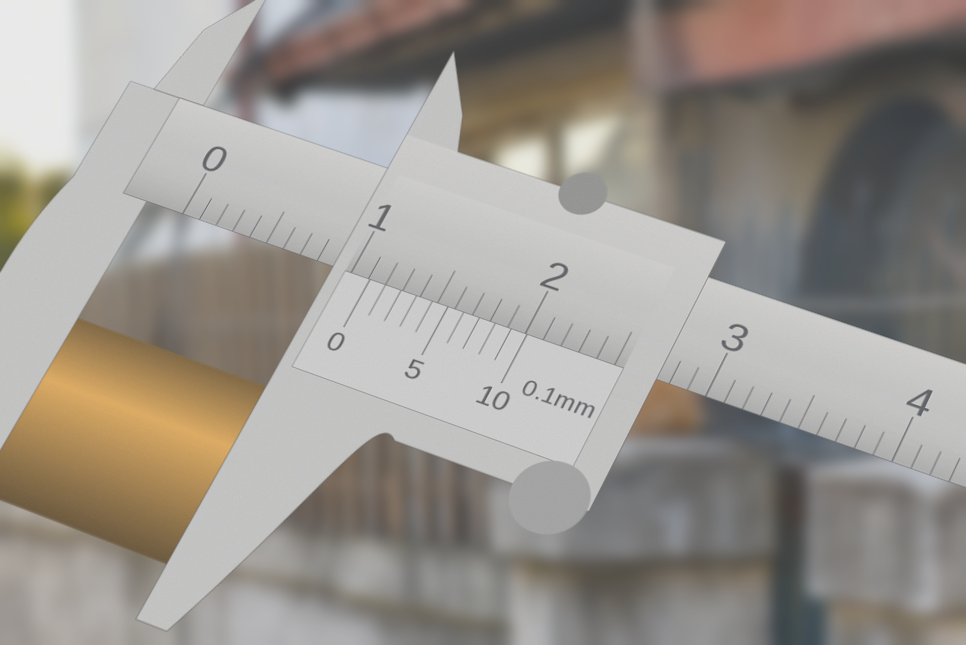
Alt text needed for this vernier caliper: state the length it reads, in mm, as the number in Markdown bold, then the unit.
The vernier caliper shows **11.1** mm
